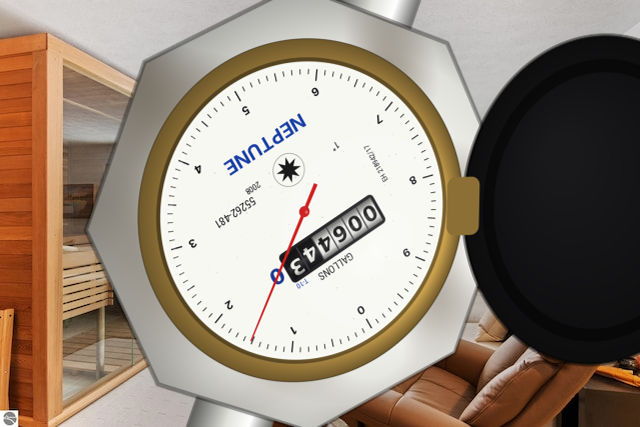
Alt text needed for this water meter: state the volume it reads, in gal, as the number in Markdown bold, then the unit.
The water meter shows **64431.5** gal
